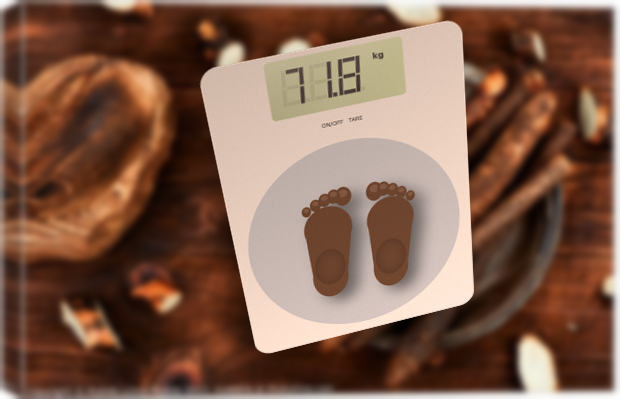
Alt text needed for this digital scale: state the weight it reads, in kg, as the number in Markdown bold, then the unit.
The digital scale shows **71.8** kg
